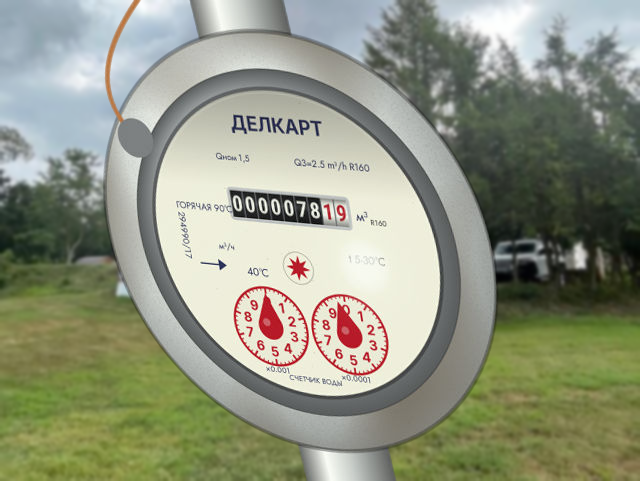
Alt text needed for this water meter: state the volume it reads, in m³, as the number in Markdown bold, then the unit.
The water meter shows **78.1899** m³
